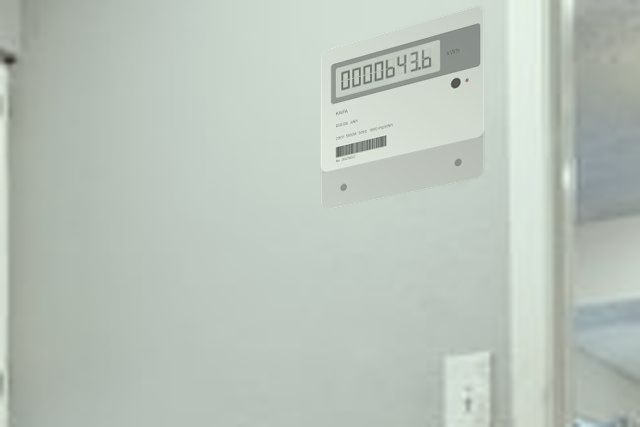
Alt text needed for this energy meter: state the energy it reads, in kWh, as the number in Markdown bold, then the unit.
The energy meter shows **643.6** kWh
